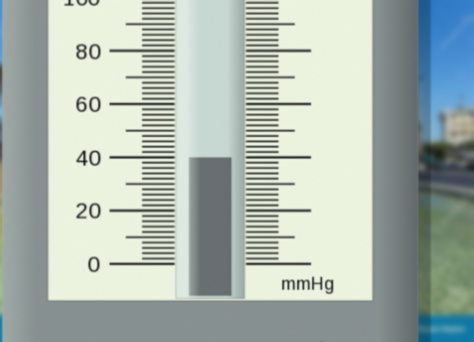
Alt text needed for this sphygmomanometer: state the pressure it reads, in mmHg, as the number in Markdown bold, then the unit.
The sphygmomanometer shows **40** mmHg
